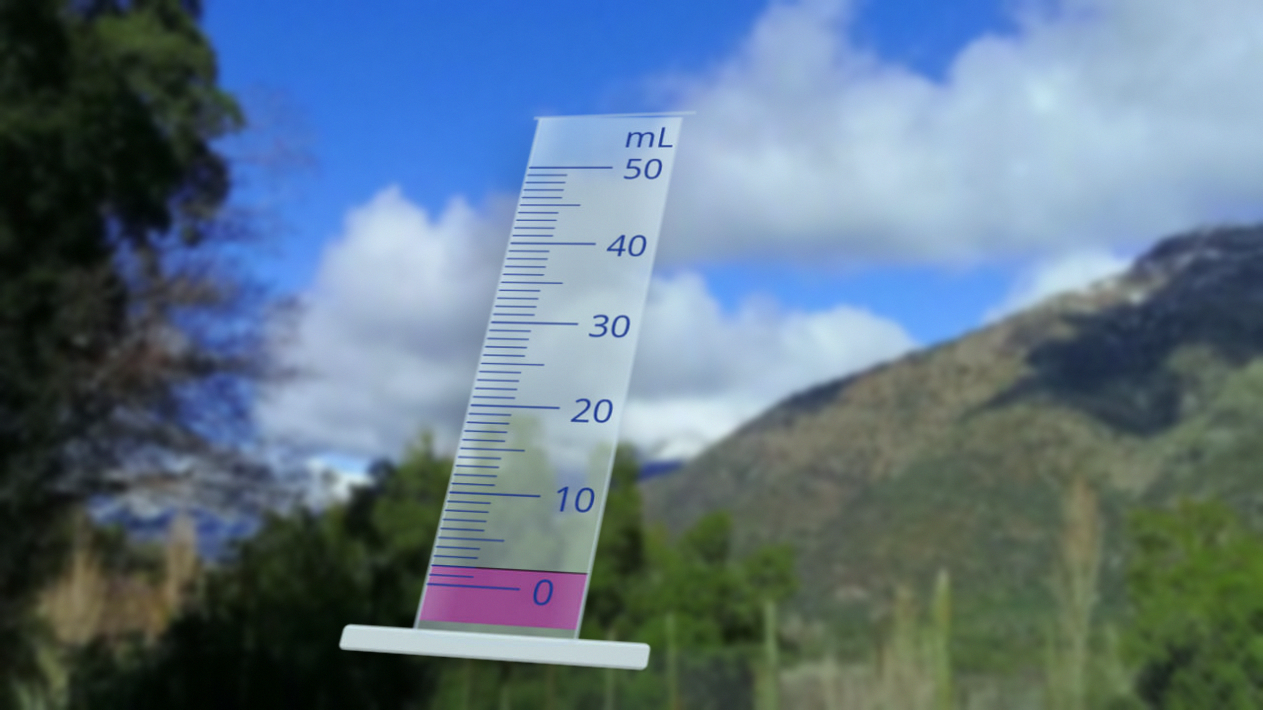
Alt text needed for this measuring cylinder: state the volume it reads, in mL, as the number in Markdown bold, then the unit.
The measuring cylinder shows **2** mL
